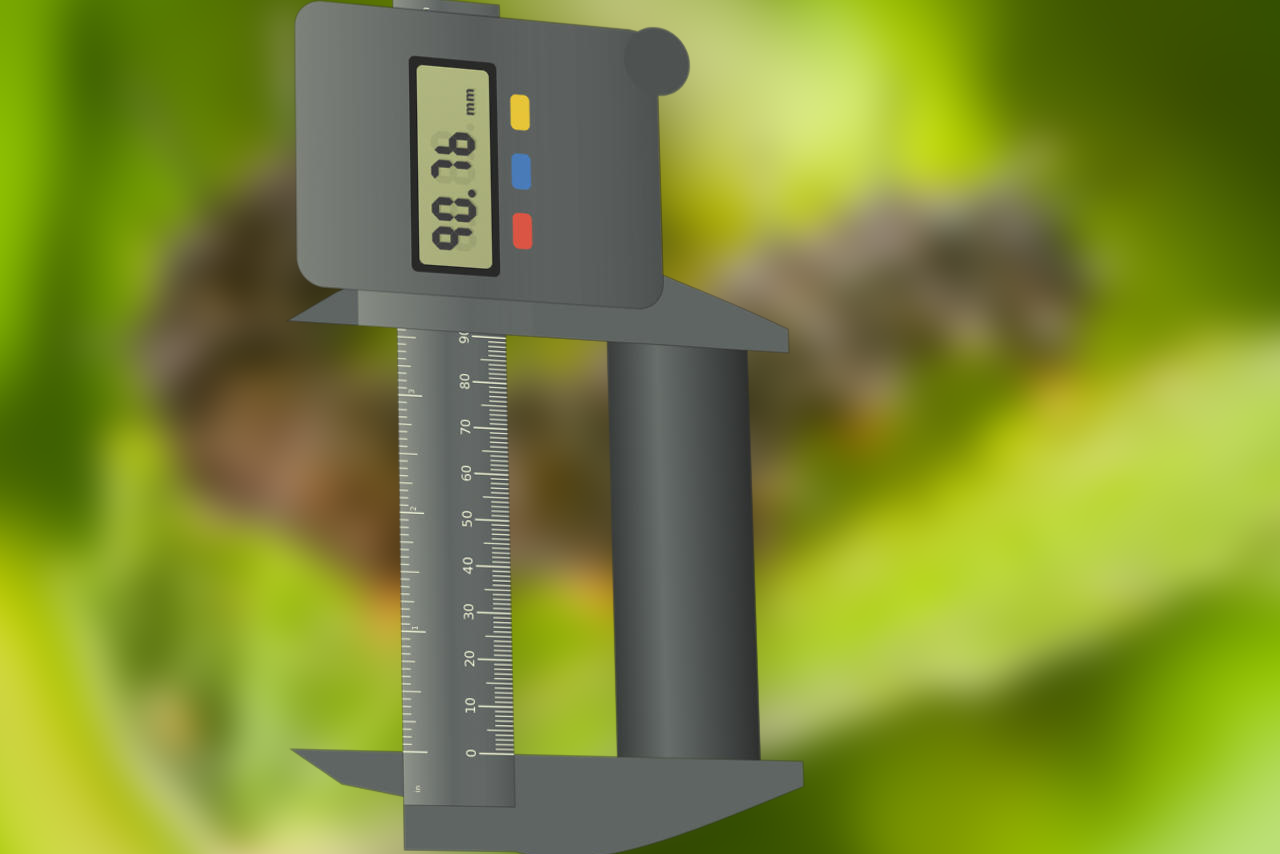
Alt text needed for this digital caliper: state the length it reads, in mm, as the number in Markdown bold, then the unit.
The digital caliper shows **90.76** mm
